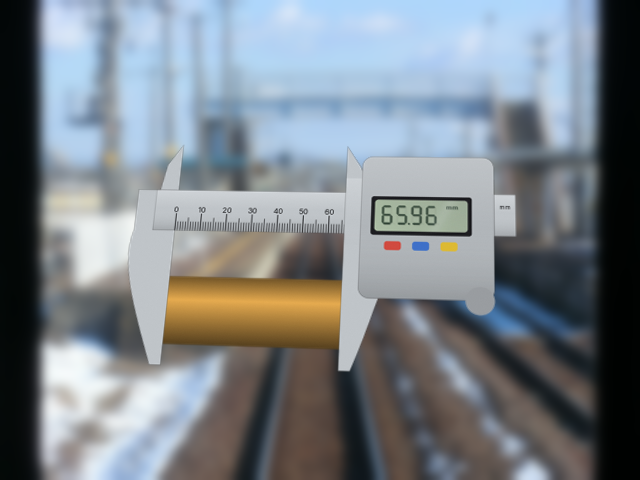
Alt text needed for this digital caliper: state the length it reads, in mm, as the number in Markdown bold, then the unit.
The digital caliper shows **65.96** mm
